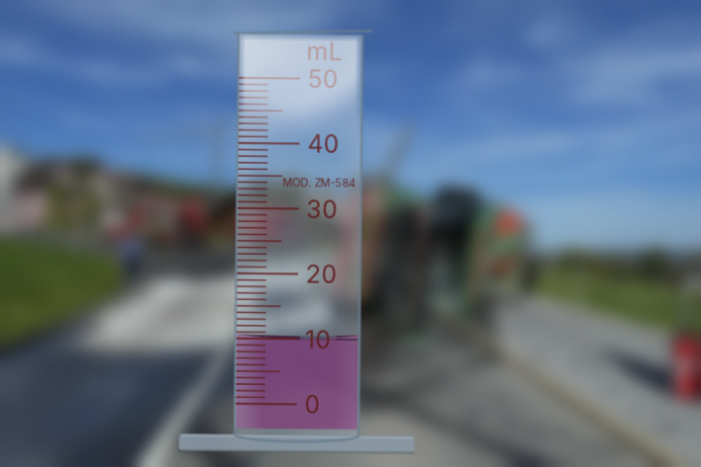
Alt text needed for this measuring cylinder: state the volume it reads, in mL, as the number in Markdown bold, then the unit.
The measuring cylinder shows **10** mL
